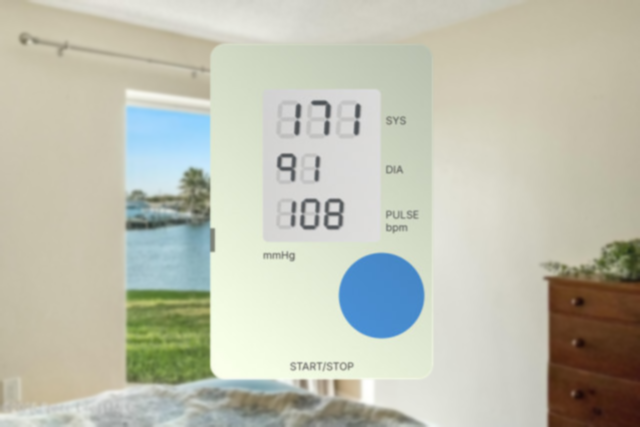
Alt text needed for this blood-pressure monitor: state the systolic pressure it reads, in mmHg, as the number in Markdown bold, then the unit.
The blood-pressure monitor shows **171** mmHg
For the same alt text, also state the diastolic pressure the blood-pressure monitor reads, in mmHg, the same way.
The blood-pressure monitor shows **91** mmHg
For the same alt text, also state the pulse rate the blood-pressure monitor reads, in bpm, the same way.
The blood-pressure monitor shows **108** bpm
